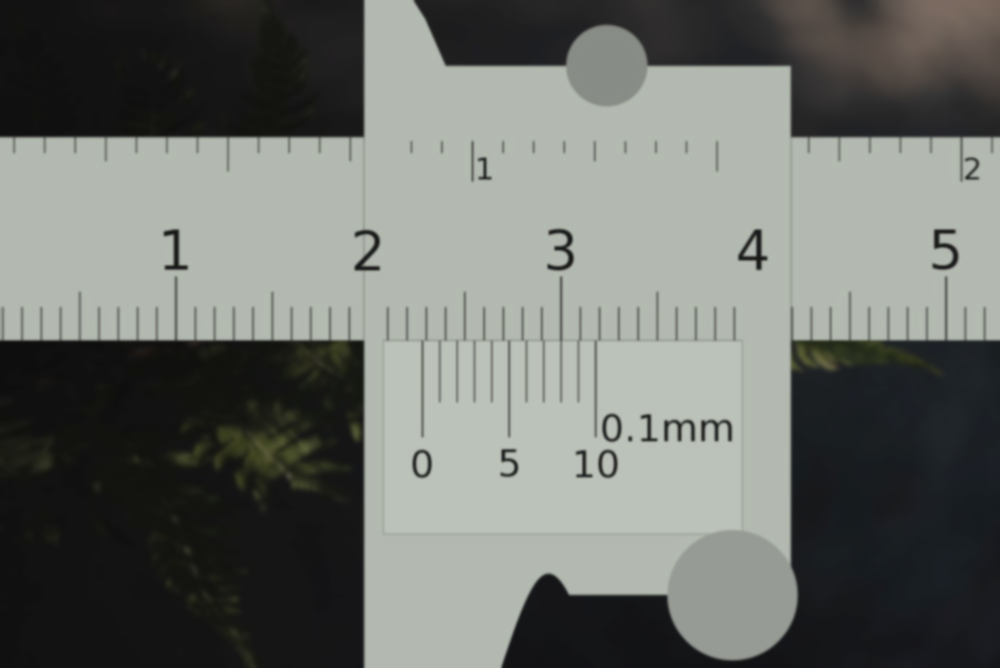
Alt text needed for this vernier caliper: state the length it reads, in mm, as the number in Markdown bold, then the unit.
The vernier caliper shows **22.8** mm
